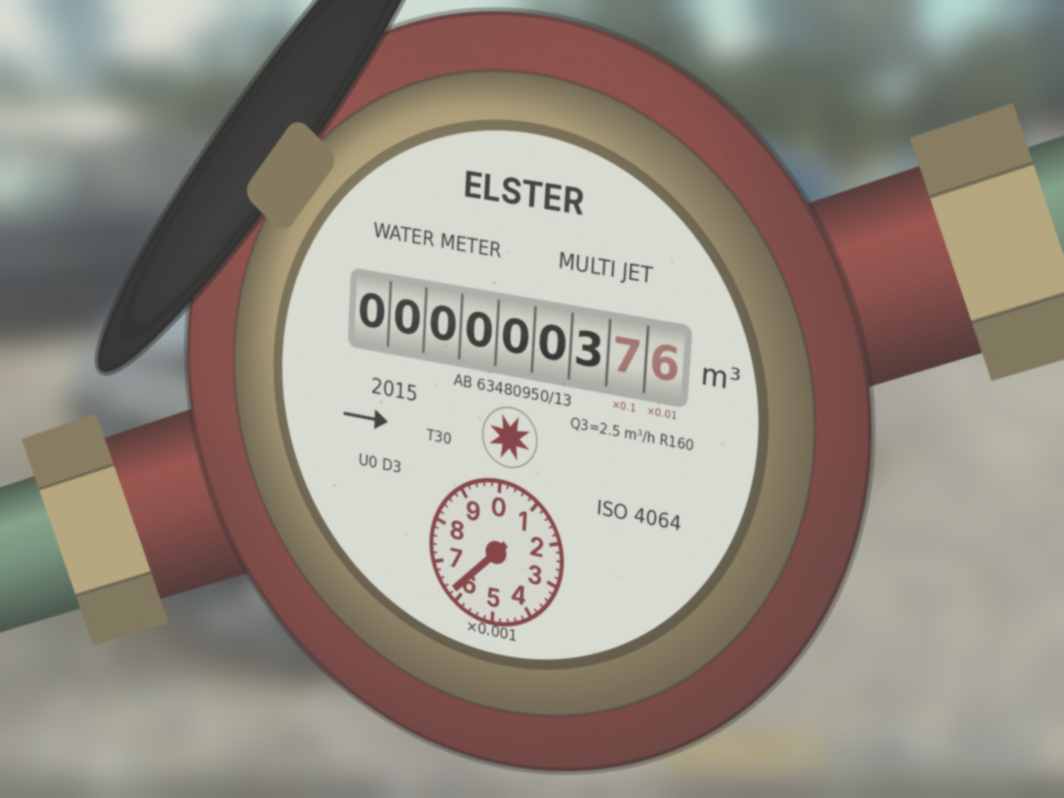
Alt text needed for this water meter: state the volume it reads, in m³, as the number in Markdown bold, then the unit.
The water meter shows **3.766** m³
